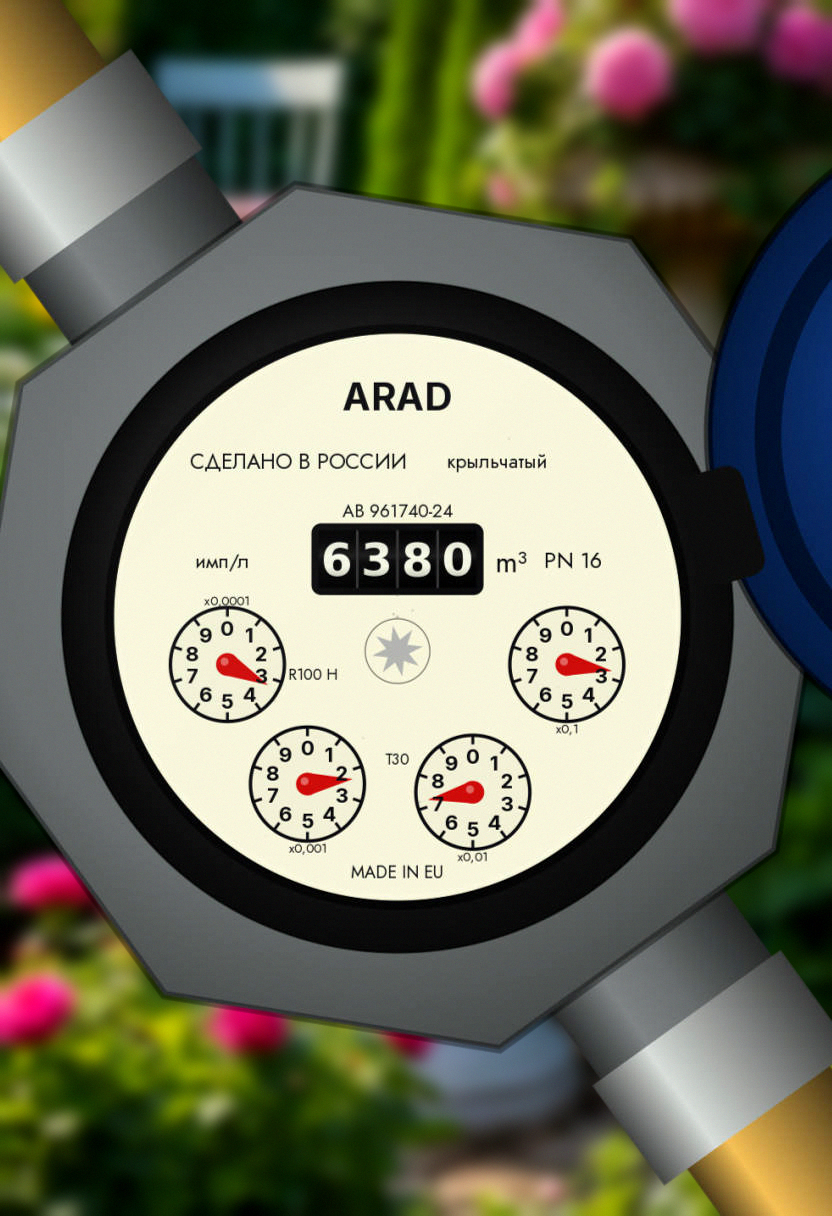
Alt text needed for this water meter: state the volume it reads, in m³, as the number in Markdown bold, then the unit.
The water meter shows **6380.2723** m³
